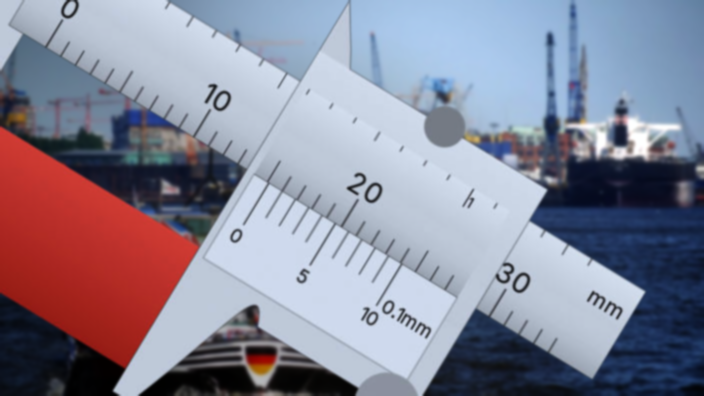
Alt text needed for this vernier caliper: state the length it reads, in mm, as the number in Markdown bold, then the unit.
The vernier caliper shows **15.1** mm
